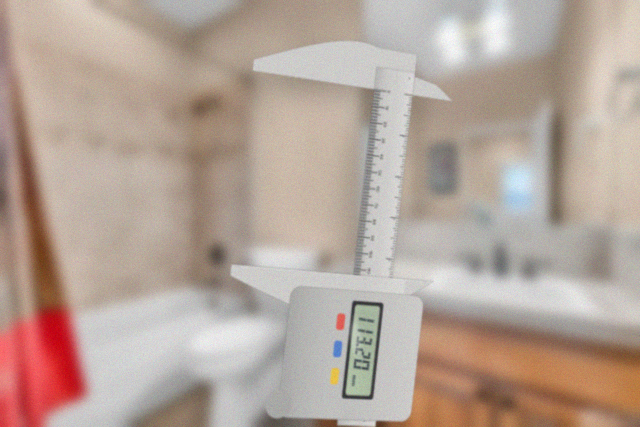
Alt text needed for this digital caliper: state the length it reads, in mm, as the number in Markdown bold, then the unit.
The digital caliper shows **113.20** mm
